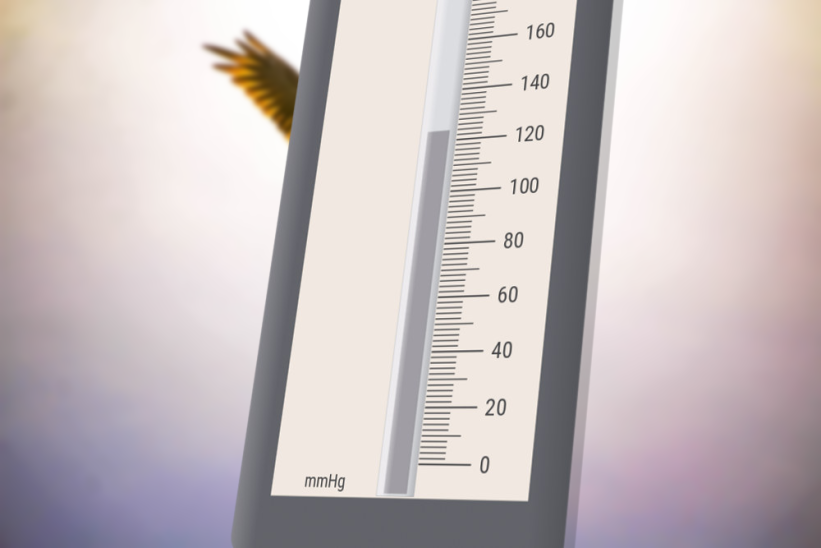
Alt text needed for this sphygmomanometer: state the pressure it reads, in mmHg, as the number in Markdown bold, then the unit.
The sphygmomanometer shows **124** mmHg
